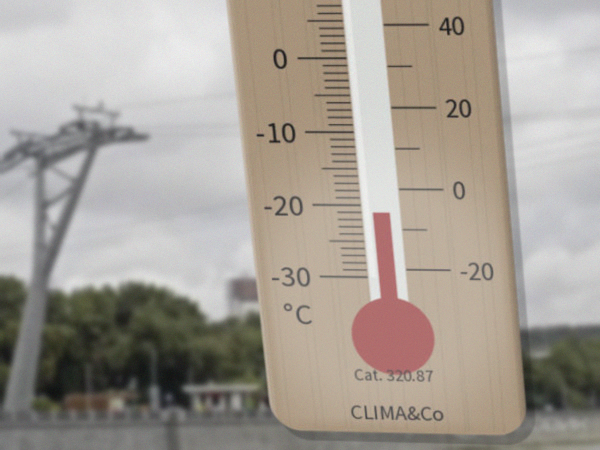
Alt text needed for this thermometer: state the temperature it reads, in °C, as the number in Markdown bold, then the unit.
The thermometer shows **-21** °C
